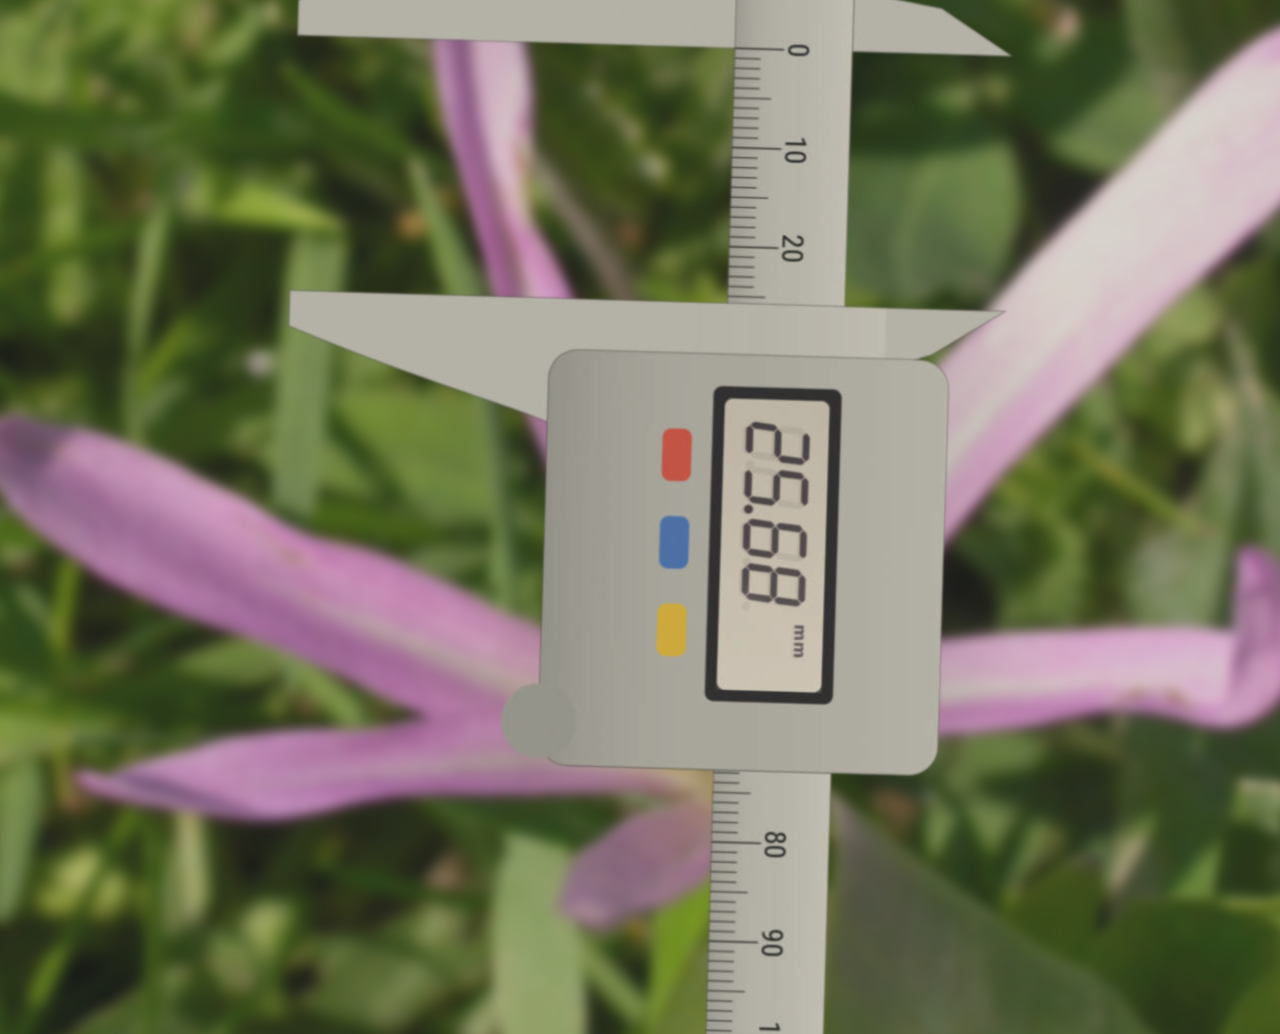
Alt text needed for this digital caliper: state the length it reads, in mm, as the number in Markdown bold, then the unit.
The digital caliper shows **25.68** mm
